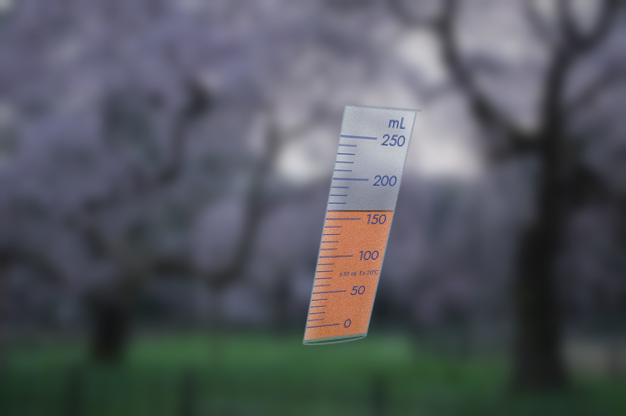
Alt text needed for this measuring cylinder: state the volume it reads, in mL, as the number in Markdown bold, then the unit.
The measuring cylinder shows **160** mL
